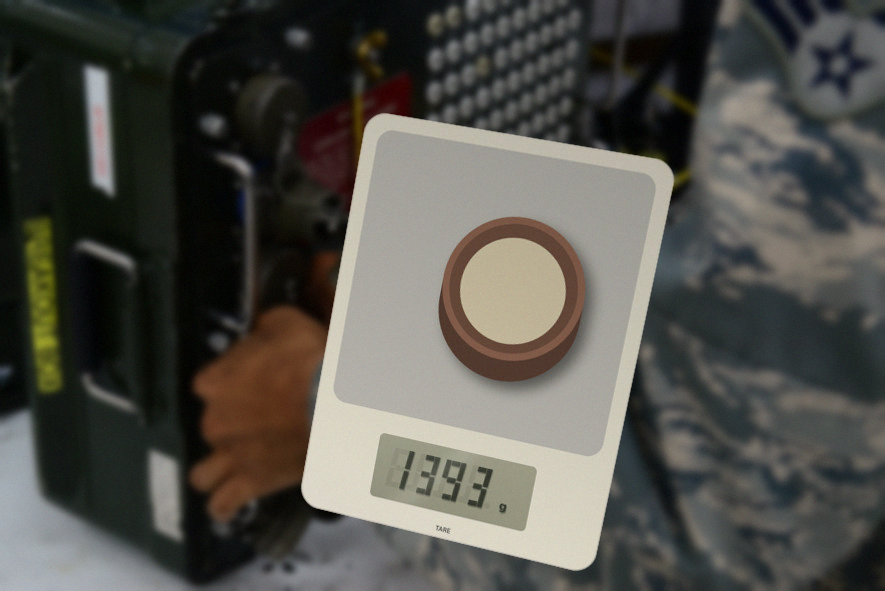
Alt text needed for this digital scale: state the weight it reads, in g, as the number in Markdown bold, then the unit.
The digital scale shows **1393** g
